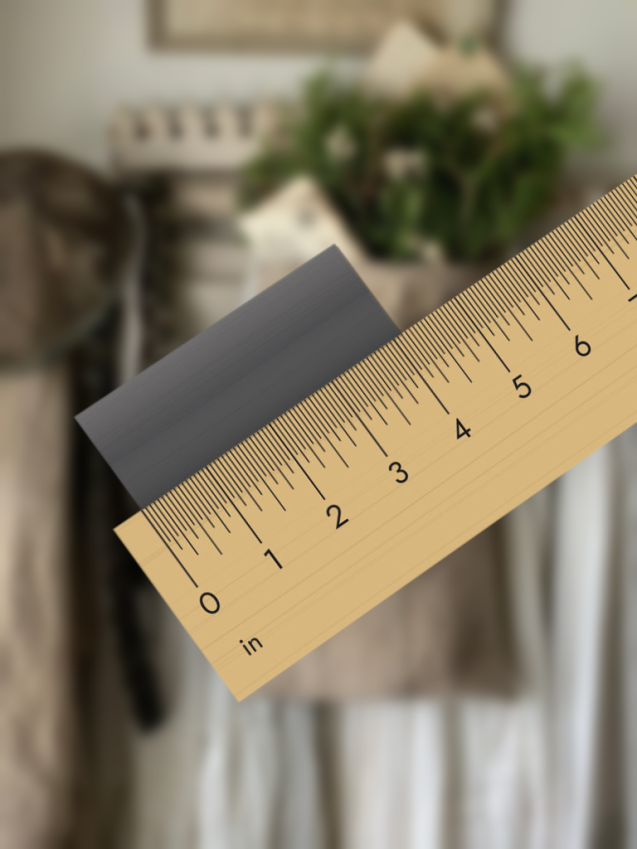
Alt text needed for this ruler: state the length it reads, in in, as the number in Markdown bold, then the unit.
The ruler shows **4.125** in
